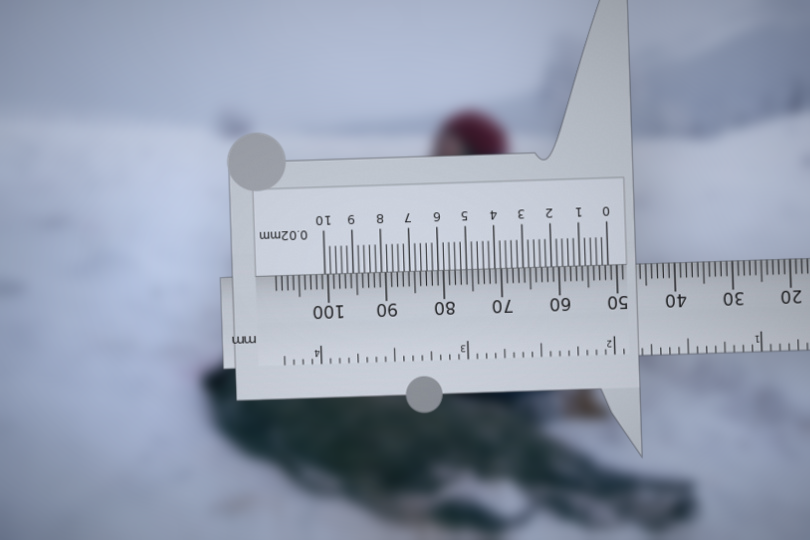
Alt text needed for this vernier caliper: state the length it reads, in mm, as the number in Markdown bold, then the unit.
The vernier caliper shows **51.5** mm
